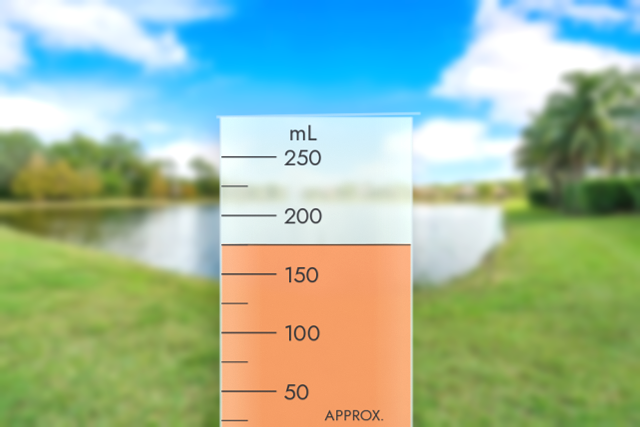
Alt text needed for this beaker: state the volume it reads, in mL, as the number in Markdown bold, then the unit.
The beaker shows **175** mL
